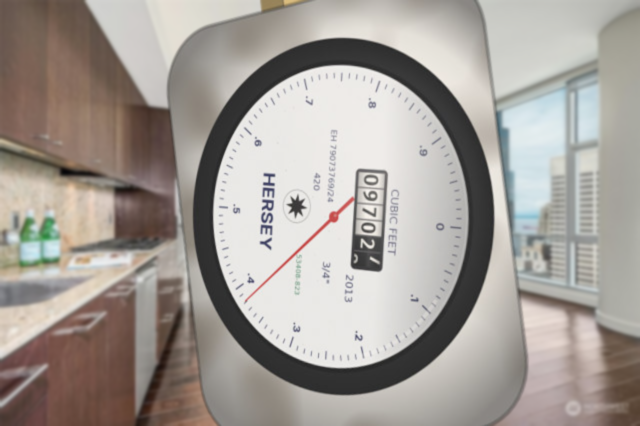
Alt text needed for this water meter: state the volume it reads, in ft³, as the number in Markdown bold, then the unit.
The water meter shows **97027.38** ft³
